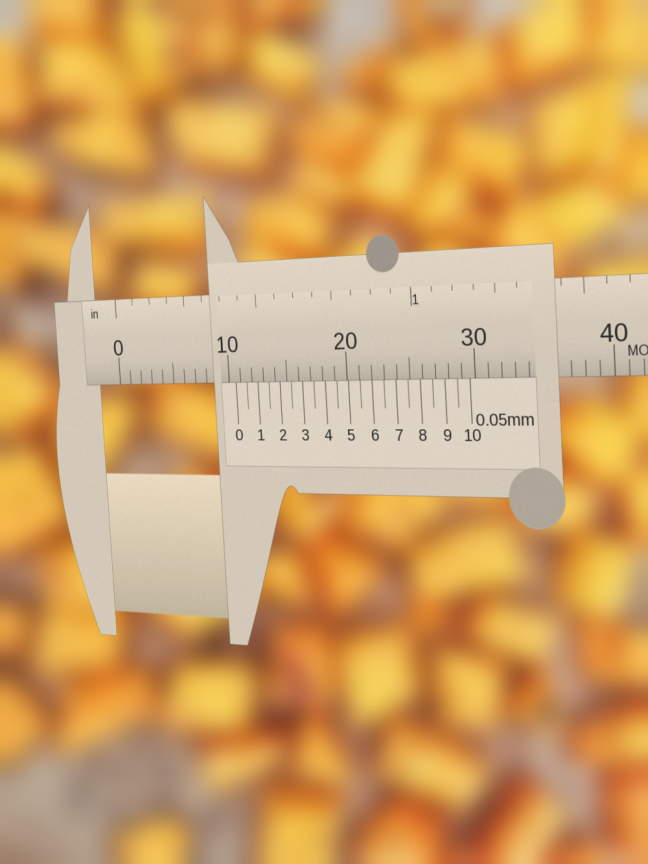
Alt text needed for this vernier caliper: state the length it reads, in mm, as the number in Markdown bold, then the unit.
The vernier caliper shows **10.6** mm
